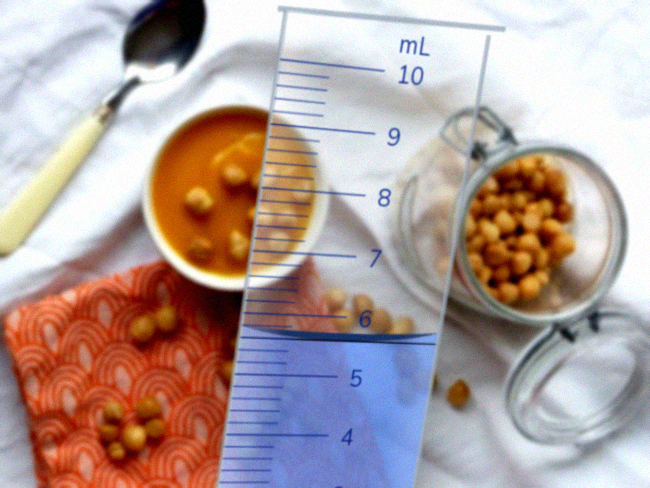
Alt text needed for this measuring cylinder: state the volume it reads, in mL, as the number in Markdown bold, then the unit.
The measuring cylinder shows **5.6** mL
